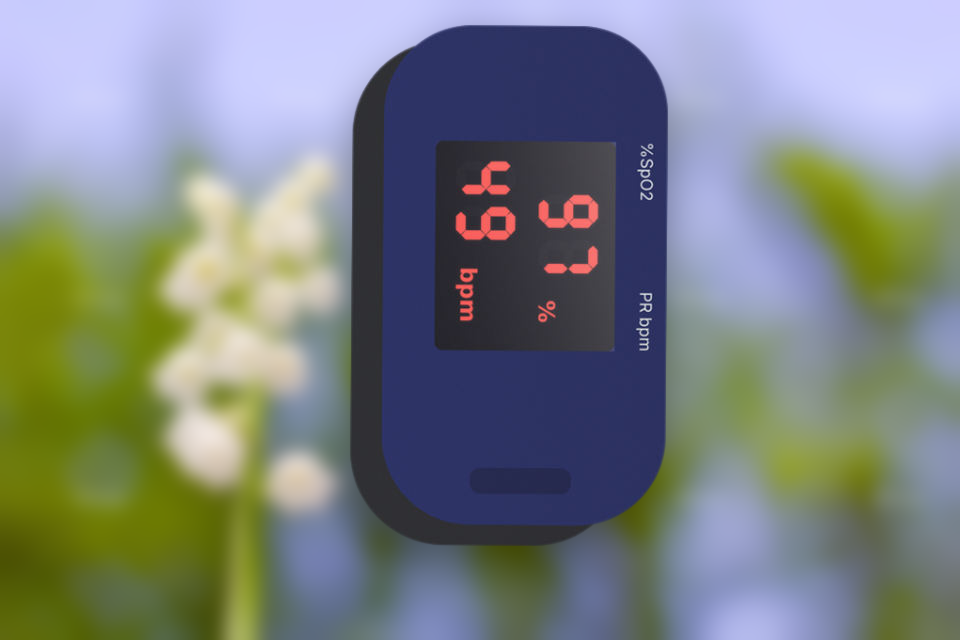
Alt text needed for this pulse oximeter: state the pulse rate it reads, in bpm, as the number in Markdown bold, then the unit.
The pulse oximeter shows **49** bpm
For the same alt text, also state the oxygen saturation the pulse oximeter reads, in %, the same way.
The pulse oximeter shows **97** %
